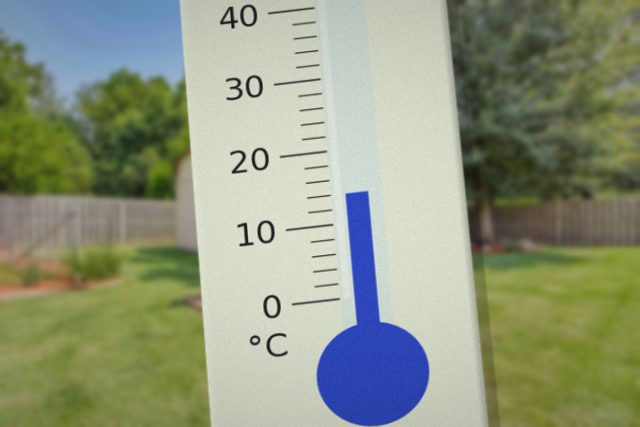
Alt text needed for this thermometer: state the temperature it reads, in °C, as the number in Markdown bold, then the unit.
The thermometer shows **14** °C
